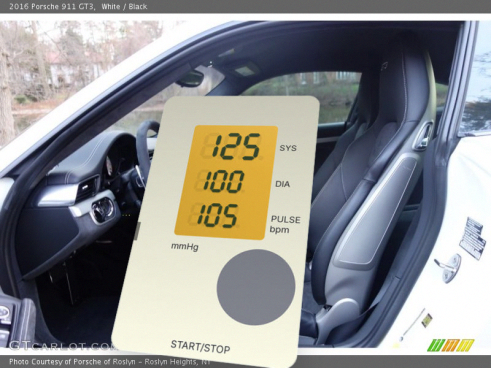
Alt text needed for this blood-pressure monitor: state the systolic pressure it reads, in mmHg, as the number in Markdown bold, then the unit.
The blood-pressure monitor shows **125** mmHg
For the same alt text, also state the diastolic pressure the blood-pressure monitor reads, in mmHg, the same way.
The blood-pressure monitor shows **100** mmHg
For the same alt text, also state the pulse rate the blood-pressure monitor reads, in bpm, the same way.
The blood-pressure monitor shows **105** bpm
